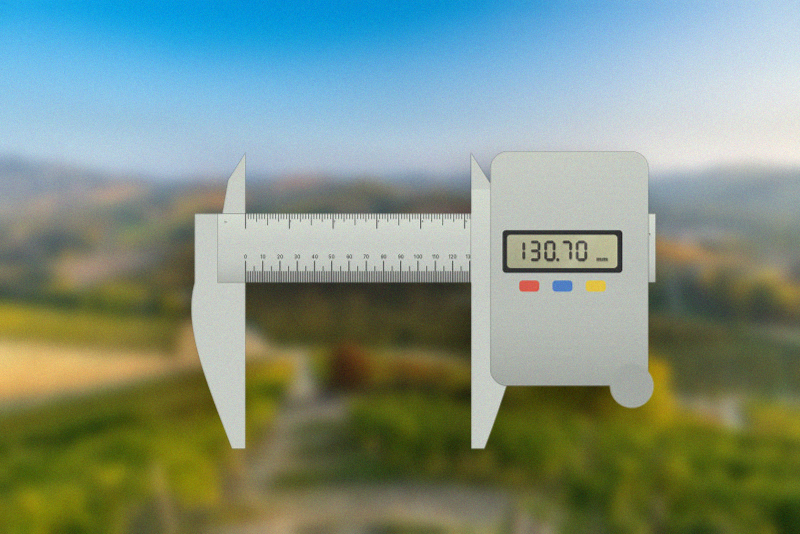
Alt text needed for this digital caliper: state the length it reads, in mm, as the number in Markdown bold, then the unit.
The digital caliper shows **130.70** mm
